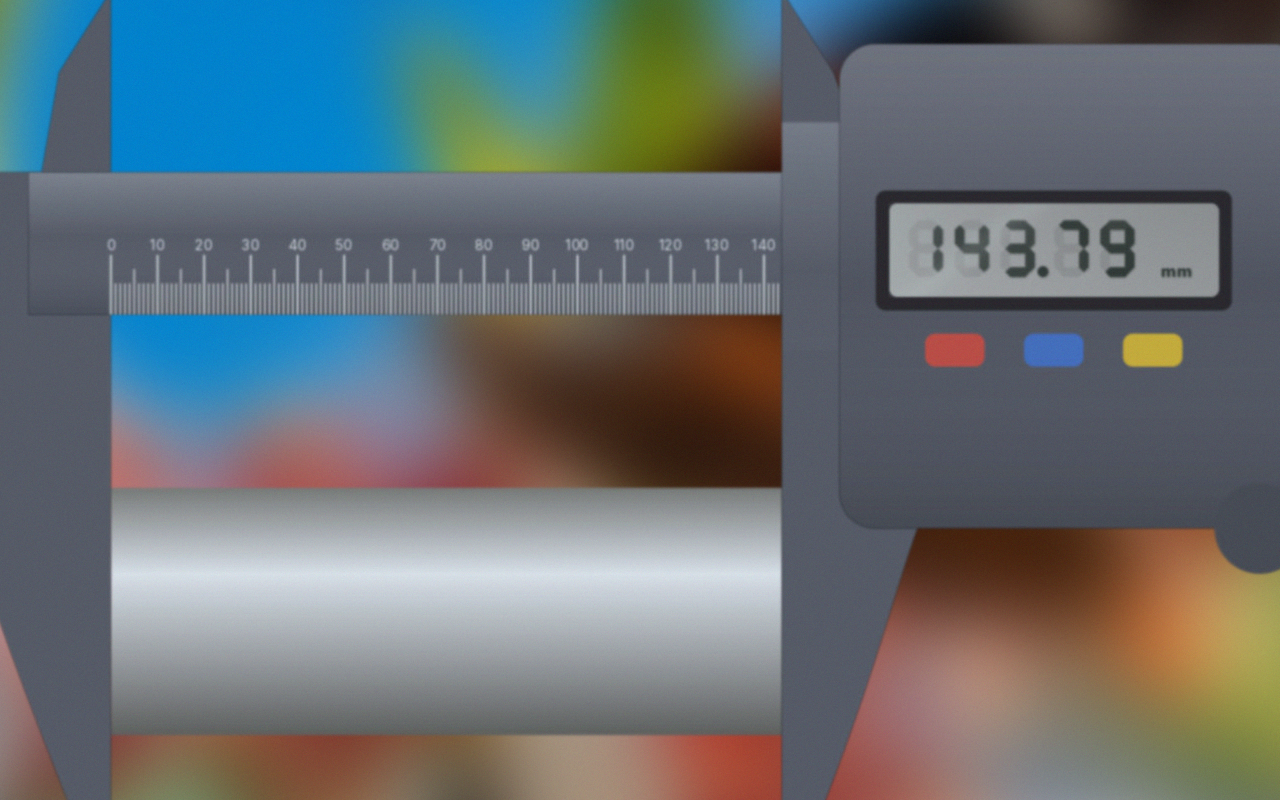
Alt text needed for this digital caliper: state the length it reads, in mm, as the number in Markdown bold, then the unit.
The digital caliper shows **143.79** mm
